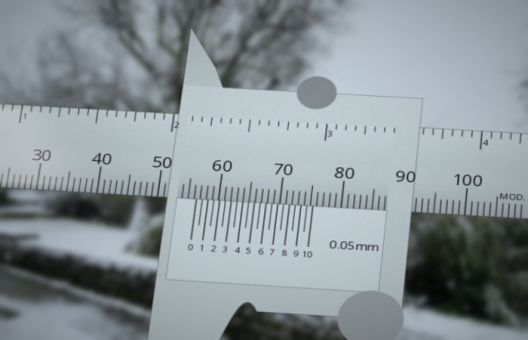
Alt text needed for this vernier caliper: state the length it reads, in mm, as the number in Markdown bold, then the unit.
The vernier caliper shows **56.4** mm
